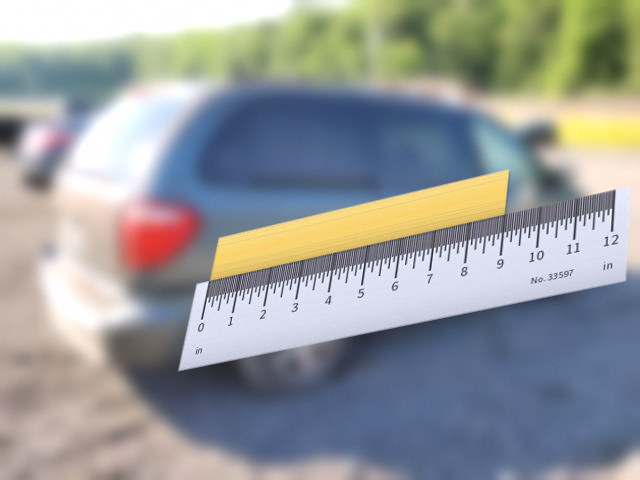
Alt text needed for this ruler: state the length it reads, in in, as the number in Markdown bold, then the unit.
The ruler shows **9** in
